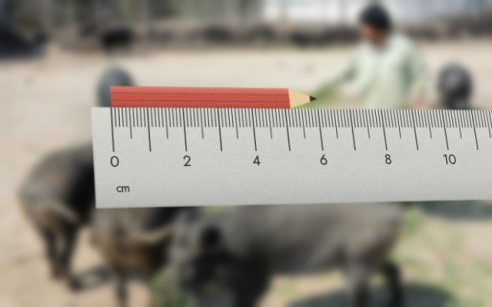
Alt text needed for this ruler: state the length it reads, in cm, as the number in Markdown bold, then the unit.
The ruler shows **6** cm
